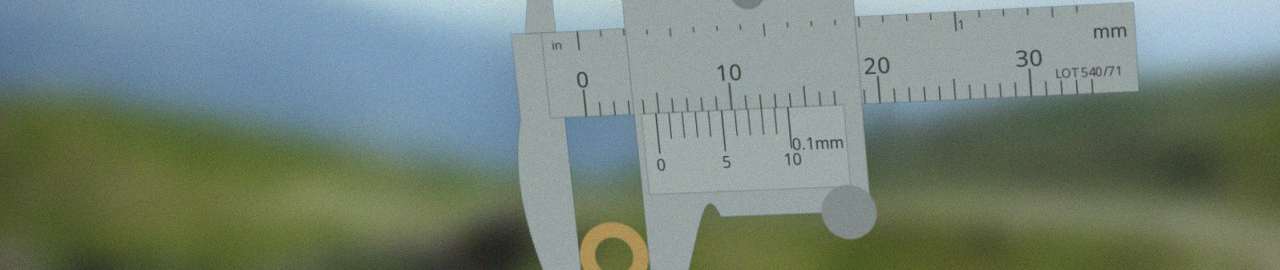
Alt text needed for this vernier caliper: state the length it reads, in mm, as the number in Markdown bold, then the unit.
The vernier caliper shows **4.8** mm
